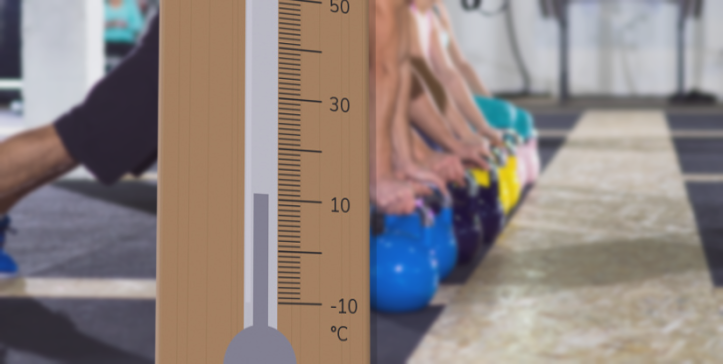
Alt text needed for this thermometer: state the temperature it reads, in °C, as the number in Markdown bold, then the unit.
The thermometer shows **11** °C
